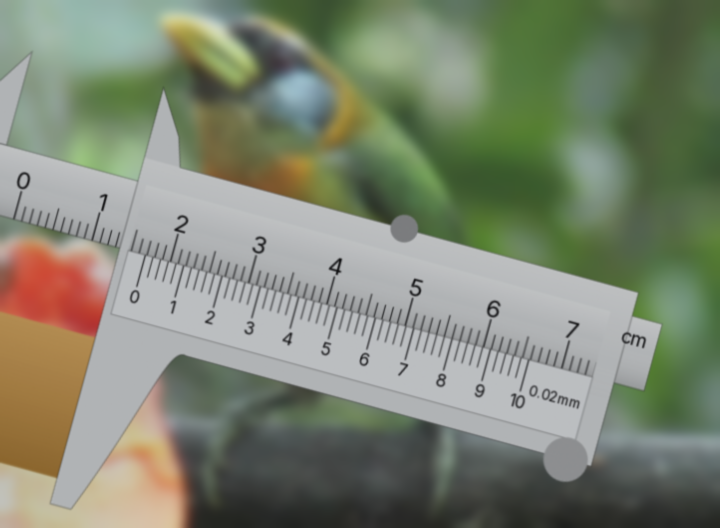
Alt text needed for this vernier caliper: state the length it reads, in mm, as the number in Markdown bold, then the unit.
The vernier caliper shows **16.8** mm
